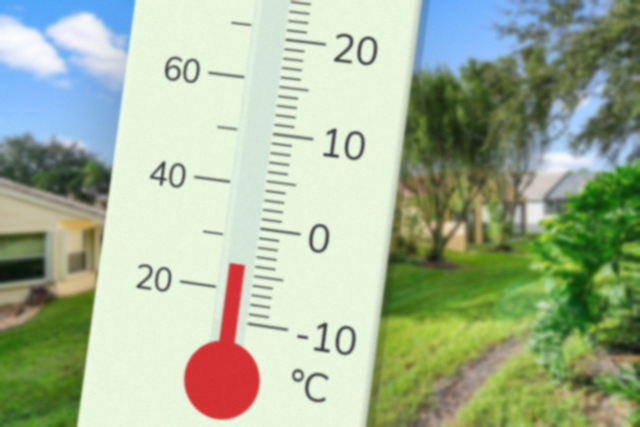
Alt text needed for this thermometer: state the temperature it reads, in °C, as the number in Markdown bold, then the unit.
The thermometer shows **-4** °C
